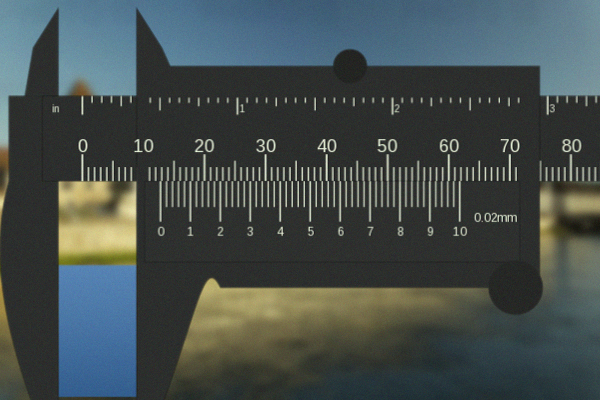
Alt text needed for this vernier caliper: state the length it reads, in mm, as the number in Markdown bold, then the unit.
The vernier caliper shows **12.8** mm
